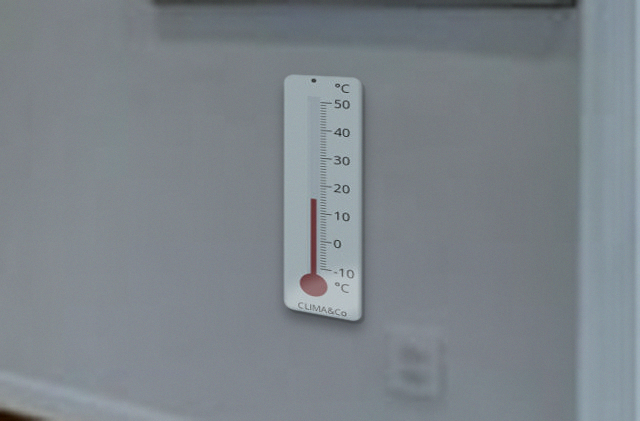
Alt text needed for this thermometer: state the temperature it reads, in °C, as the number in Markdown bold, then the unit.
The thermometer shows **15** °C
